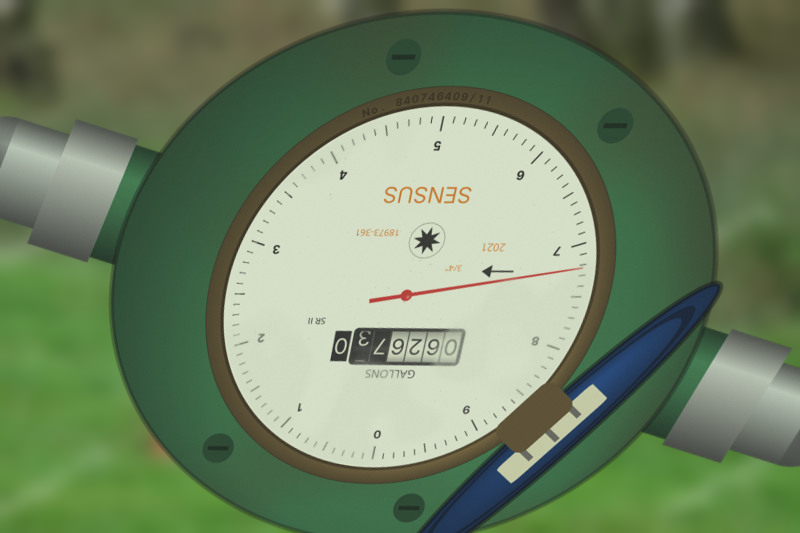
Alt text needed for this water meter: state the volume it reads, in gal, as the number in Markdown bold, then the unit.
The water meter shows **626727.2** gal
